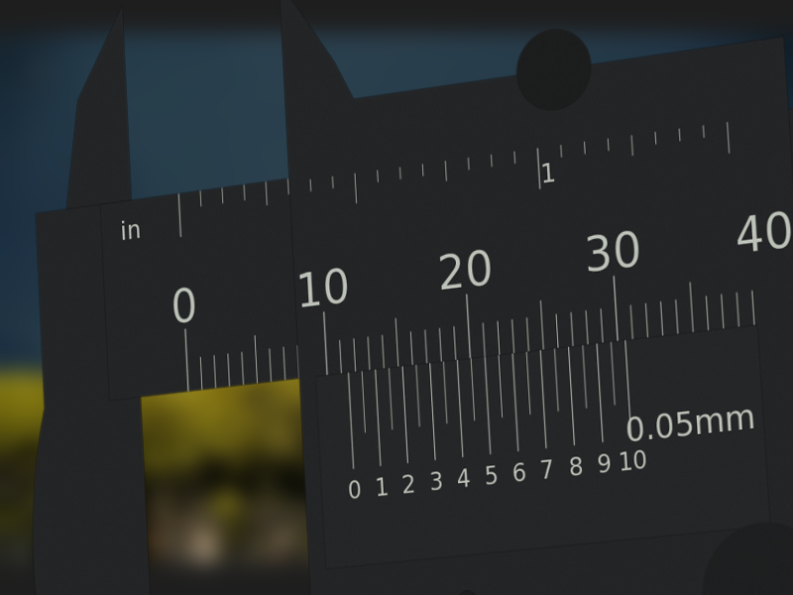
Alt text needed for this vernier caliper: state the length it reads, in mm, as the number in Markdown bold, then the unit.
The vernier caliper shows **11.5** mm
